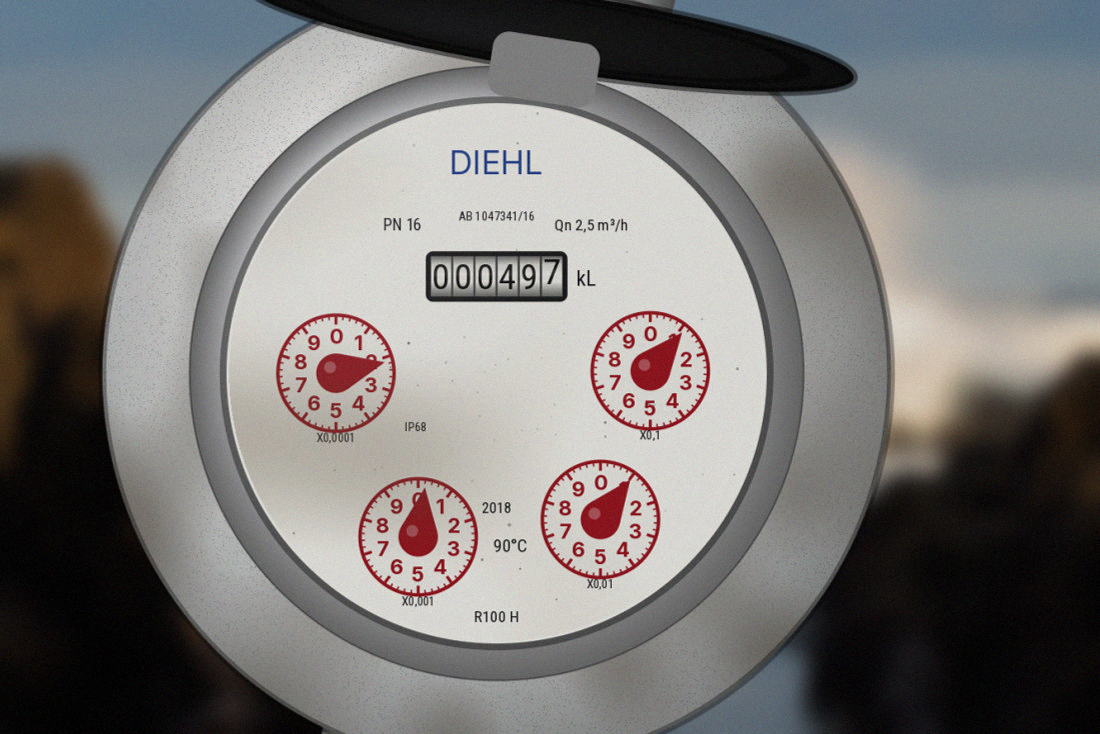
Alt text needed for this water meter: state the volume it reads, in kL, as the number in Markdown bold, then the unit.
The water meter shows **497.1102** kL
